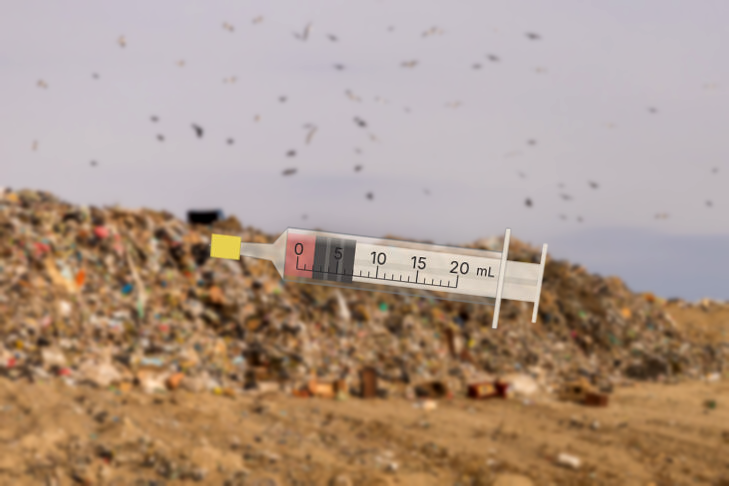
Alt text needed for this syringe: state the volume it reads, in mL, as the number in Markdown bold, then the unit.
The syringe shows **2** mL
